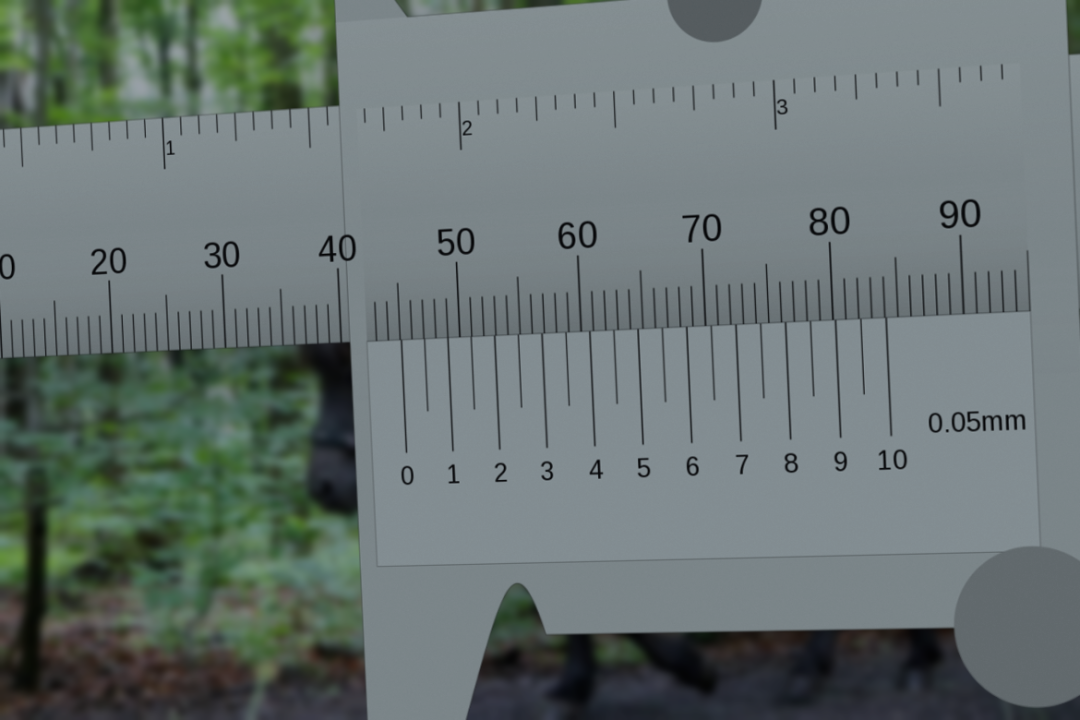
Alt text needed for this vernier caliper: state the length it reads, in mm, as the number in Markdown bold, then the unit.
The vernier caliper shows **45.1** mm
